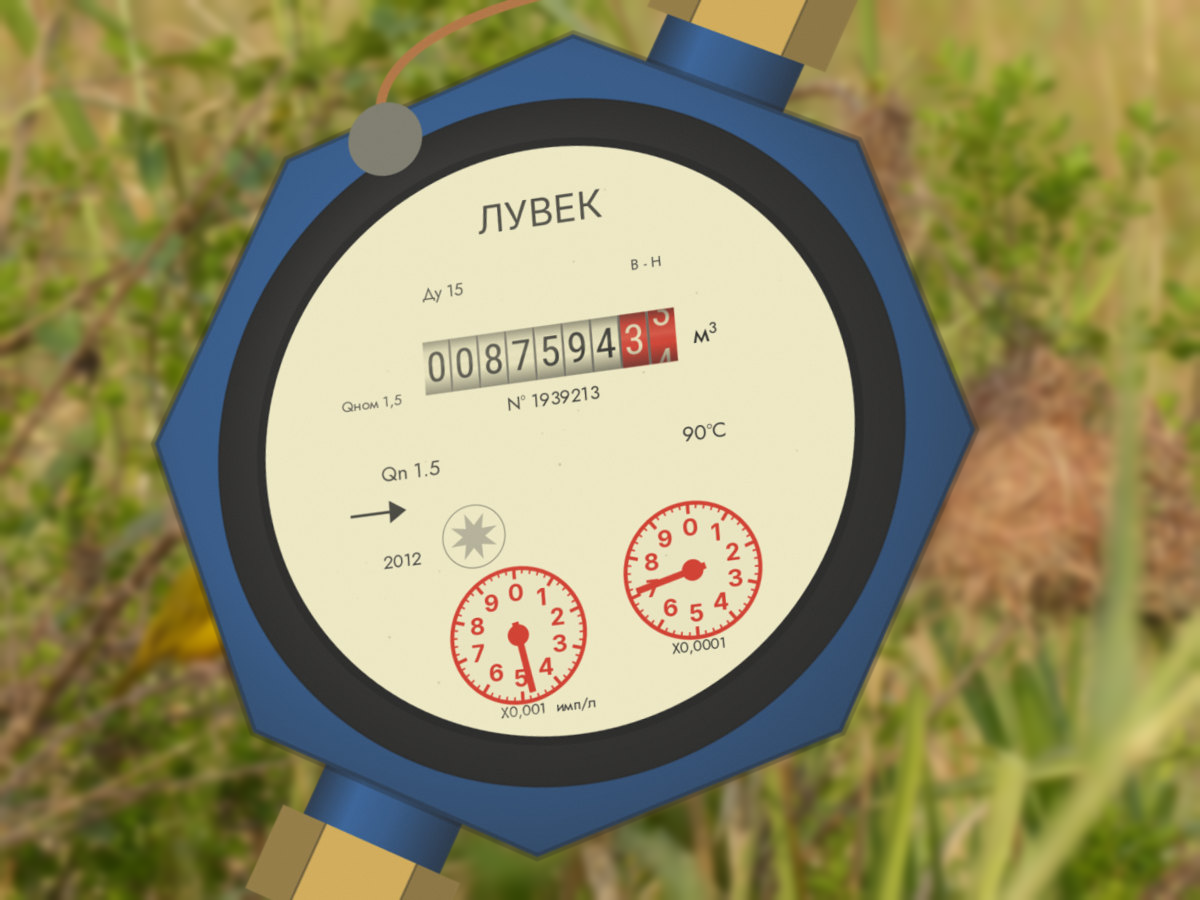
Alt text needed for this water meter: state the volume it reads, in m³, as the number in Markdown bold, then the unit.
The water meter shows **87594.3347** m³
